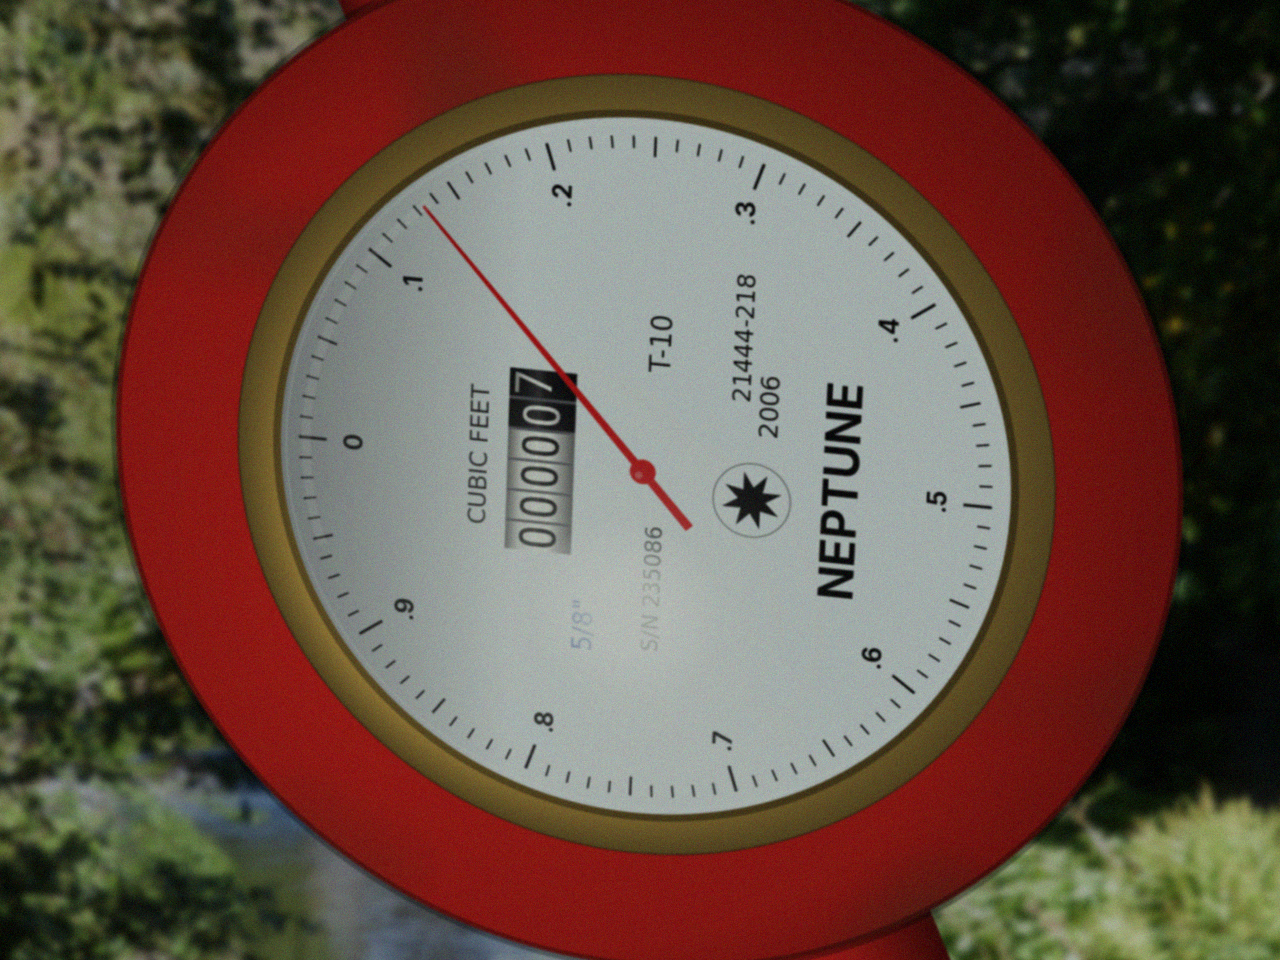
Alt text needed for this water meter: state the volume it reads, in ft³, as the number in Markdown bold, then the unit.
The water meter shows **7.13** ft³
